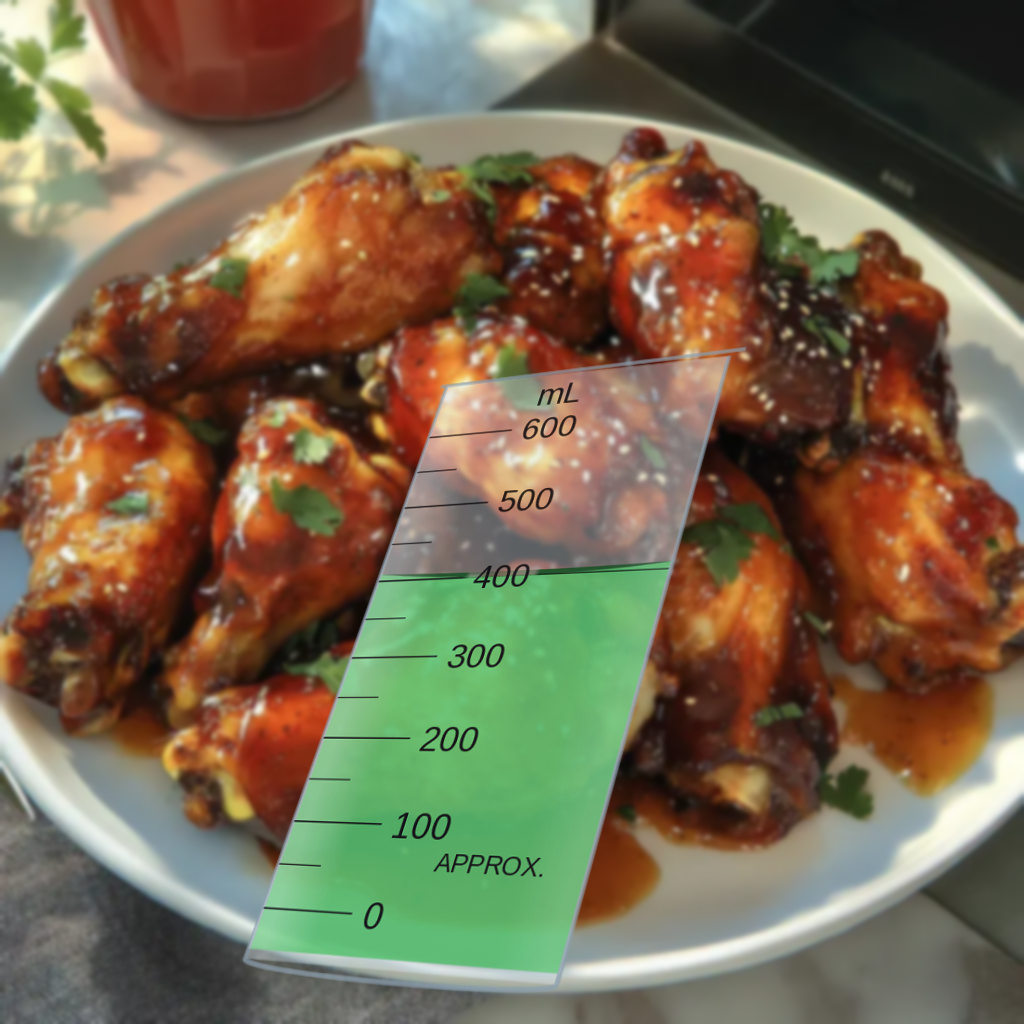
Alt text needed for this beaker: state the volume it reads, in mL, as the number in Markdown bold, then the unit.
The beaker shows **400** mL
